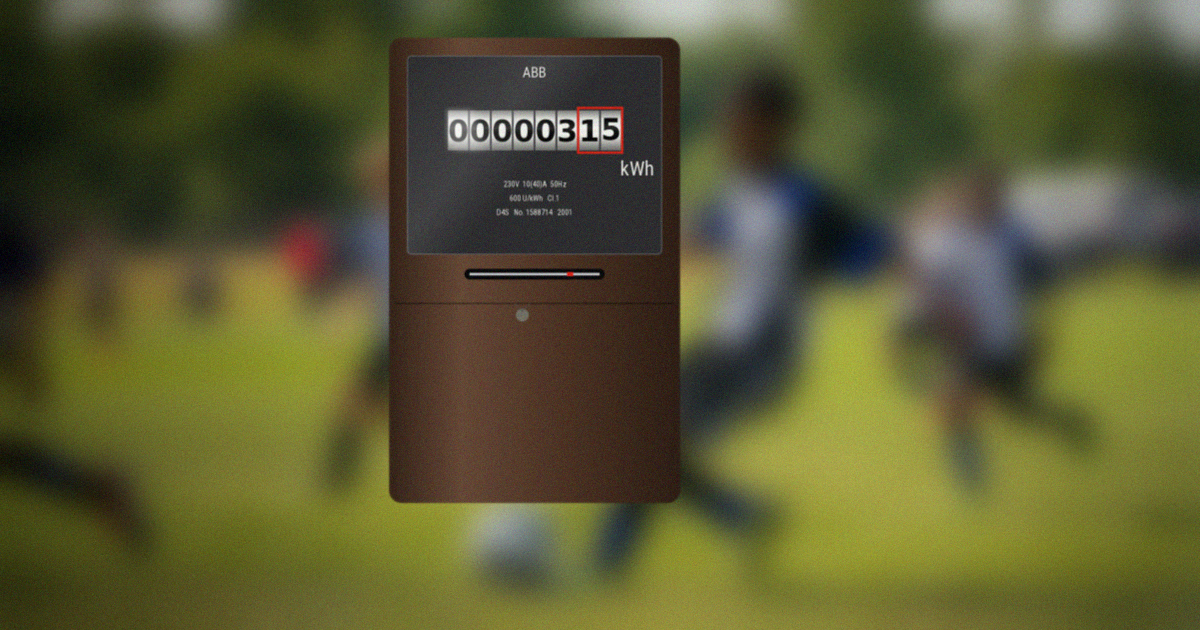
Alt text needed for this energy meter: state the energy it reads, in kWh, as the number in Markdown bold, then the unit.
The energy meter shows **3.15** kWh
